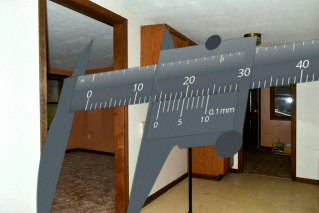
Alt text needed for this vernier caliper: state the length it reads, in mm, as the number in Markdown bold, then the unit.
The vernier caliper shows **15.2** mm
